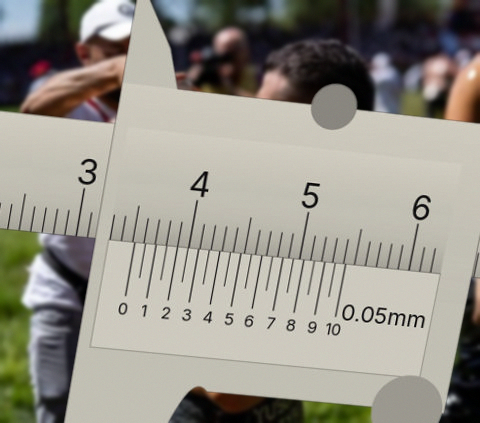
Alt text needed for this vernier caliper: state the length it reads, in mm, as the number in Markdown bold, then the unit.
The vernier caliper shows **35.2** mm
